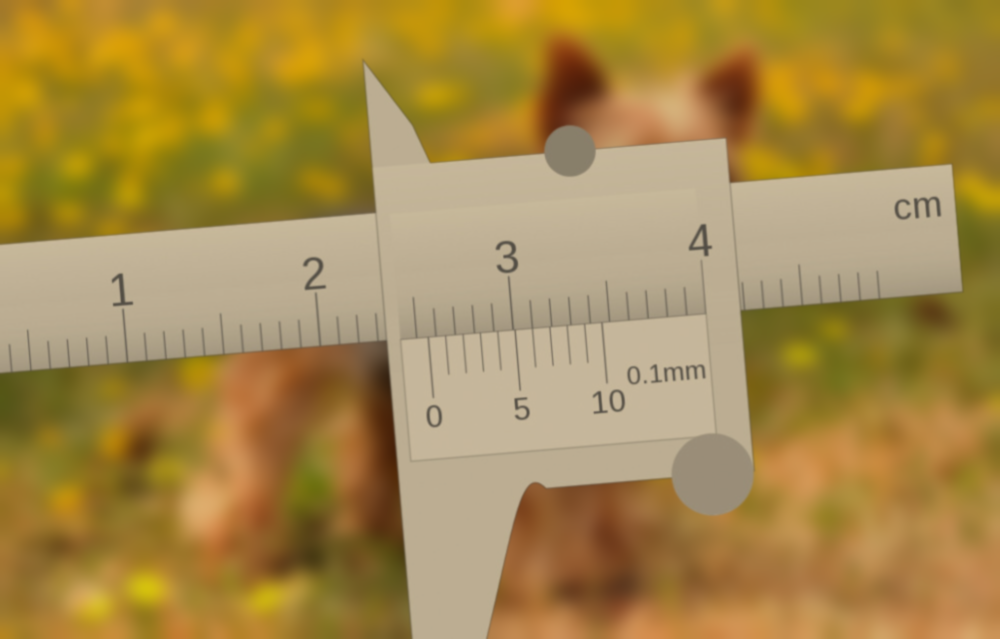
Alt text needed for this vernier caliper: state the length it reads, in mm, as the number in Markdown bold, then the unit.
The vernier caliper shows **25.6** mm
